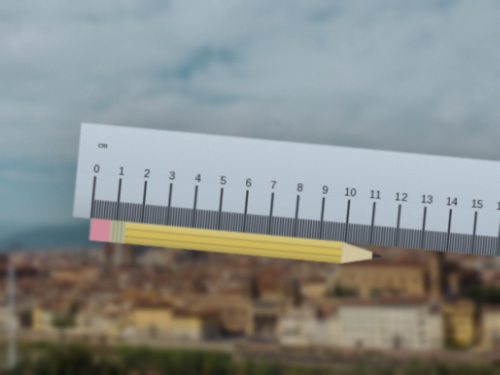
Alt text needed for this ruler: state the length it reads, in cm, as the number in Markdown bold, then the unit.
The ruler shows **11.5** cm
